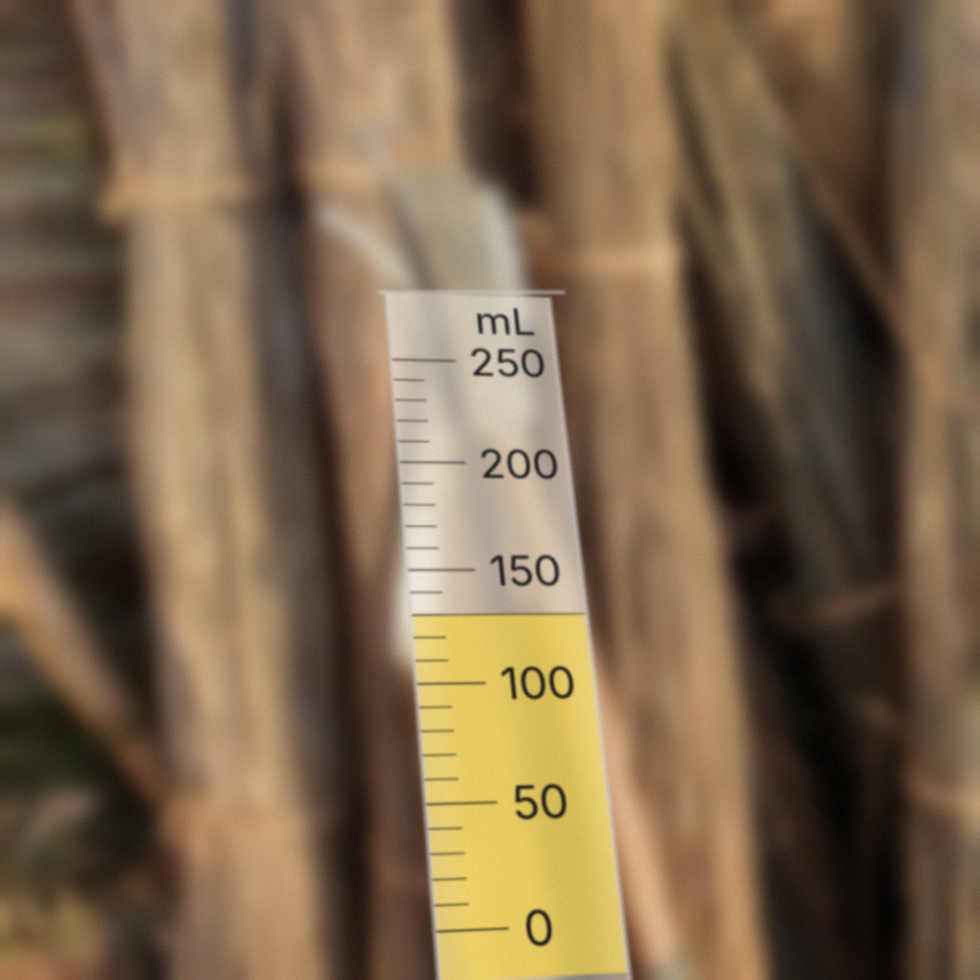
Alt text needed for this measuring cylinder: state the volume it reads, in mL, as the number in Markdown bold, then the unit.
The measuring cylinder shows **130** mL
